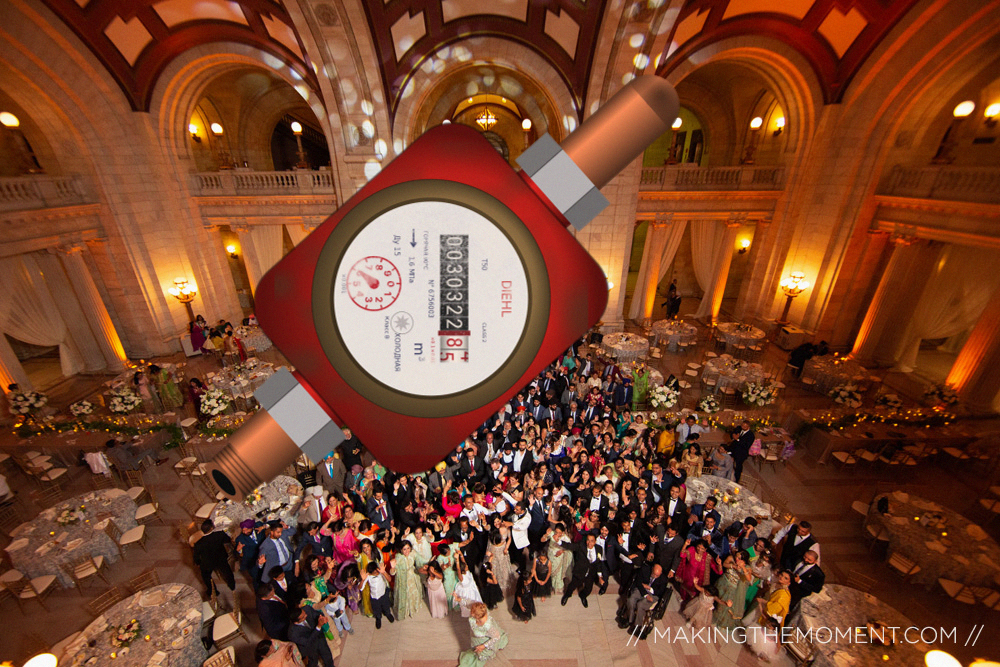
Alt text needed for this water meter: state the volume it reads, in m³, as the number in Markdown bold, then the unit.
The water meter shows **30322.846** m³
